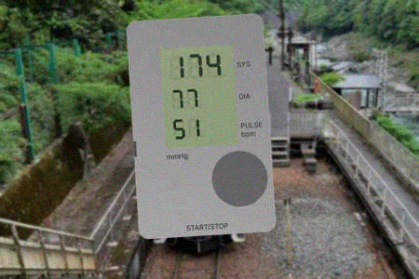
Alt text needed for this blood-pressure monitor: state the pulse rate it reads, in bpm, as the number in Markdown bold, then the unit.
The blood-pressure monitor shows **51** bpm
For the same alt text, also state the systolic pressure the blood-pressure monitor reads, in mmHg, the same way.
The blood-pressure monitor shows **174** mmHg
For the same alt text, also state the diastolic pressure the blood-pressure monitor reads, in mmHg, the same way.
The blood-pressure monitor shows **77** mmHg
